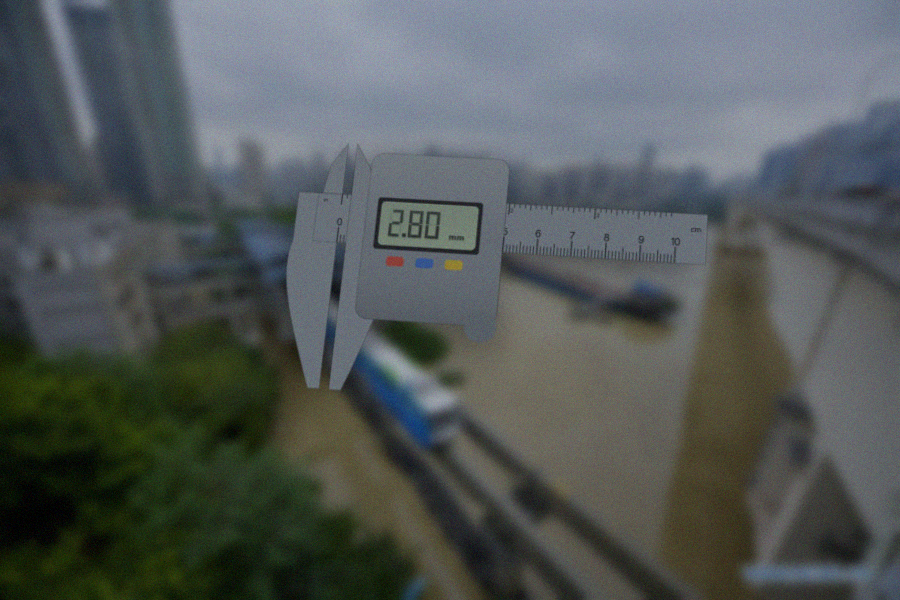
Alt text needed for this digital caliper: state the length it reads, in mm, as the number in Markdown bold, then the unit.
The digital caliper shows **2.80** mm
